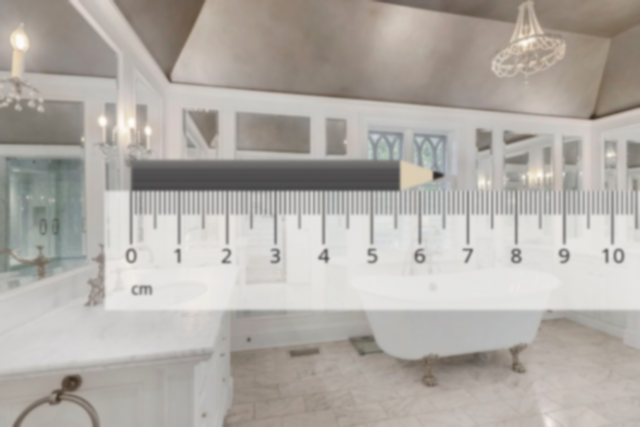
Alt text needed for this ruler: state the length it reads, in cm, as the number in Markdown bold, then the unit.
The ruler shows **6.5** cm
